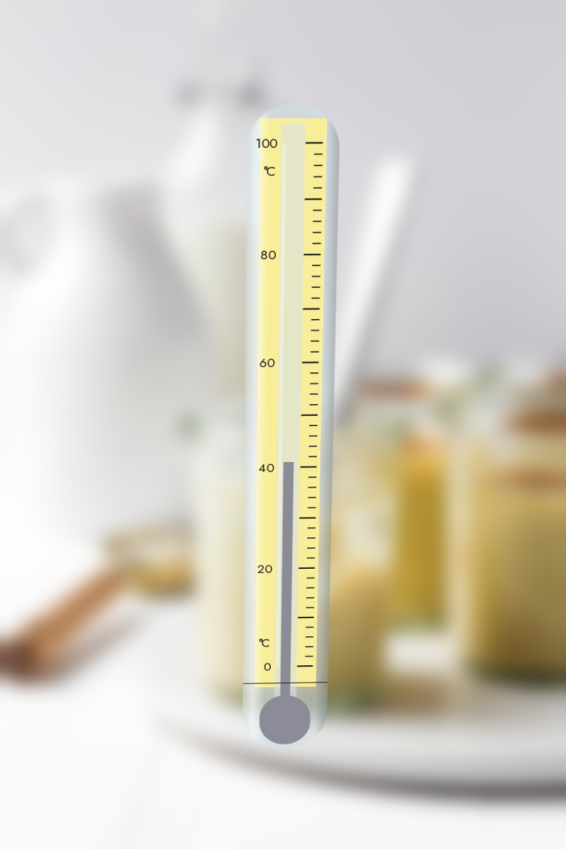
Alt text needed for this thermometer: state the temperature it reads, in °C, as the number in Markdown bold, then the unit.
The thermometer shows **41** °C
